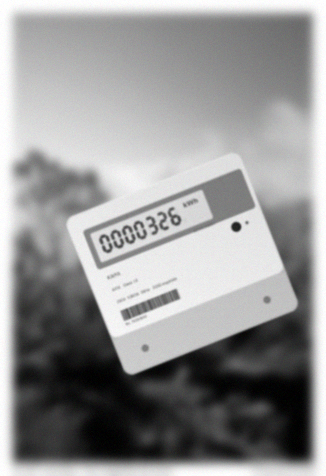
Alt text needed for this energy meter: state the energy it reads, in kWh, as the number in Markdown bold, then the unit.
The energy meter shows **326** kWh
